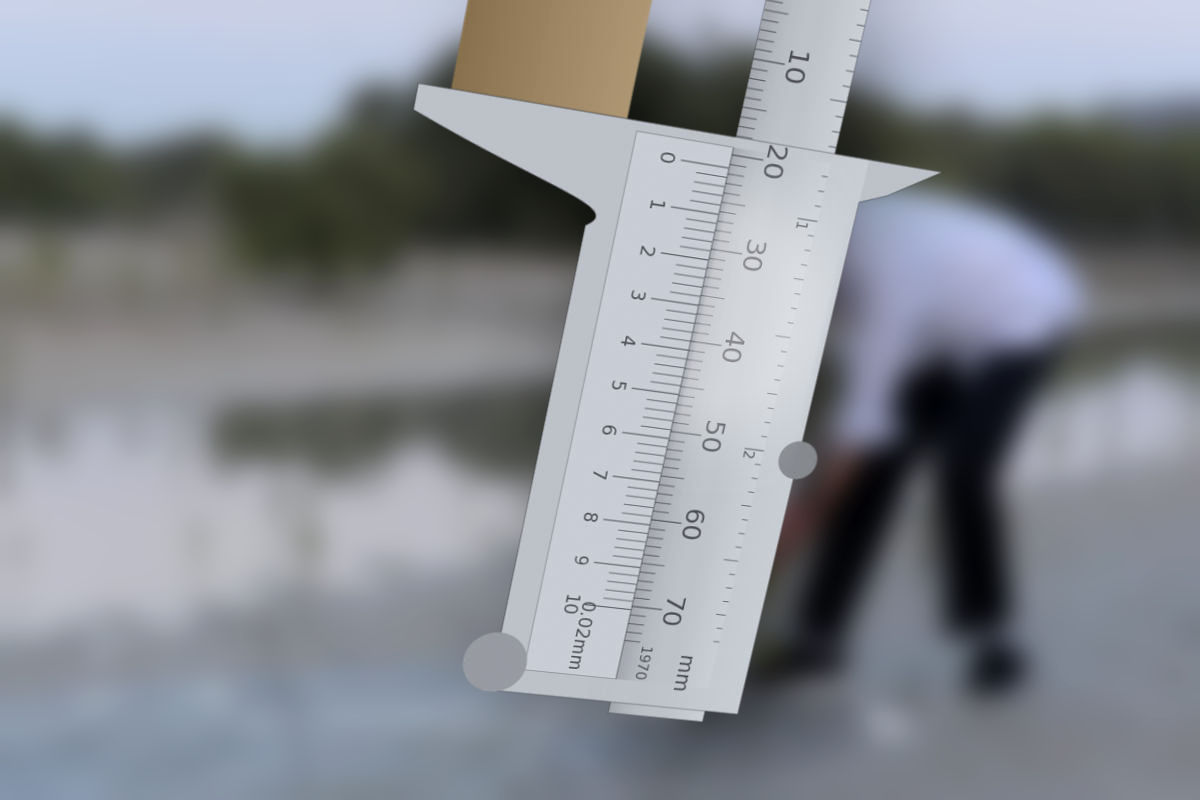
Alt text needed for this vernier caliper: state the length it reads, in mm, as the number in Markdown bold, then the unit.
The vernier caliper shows **21.4** mm
